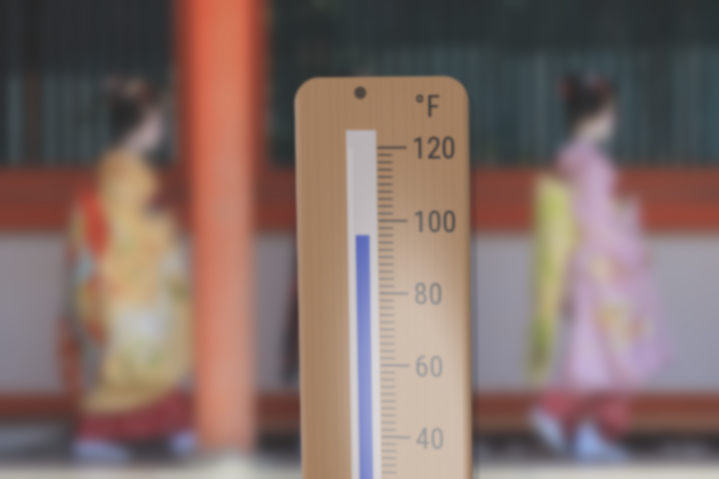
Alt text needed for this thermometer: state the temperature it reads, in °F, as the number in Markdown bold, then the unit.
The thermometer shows **96** °F
